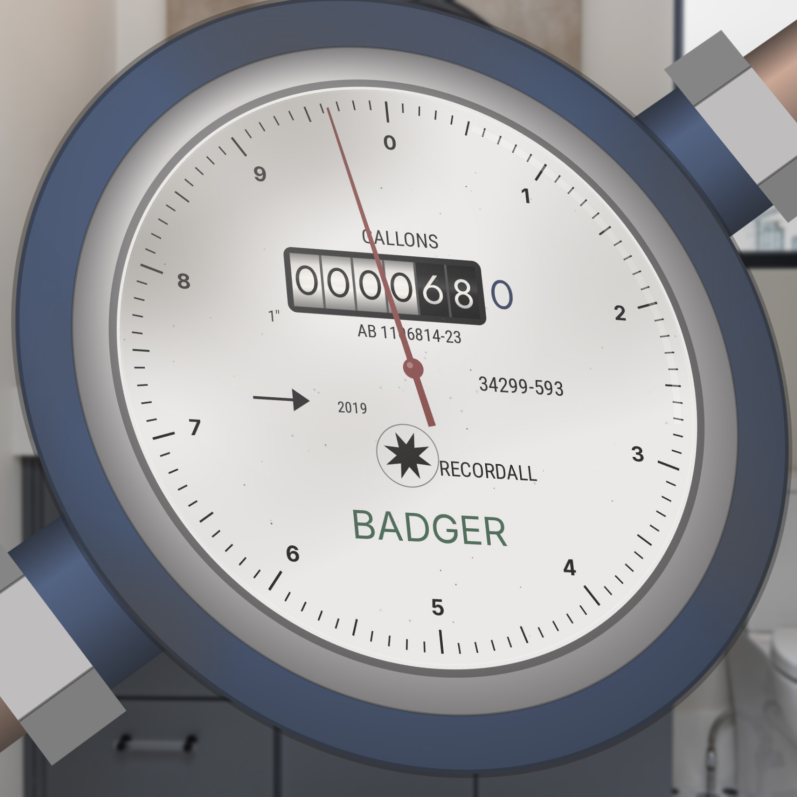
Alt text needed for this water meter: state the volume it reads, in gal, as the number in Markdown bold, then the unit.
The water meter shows **679.6** gal
